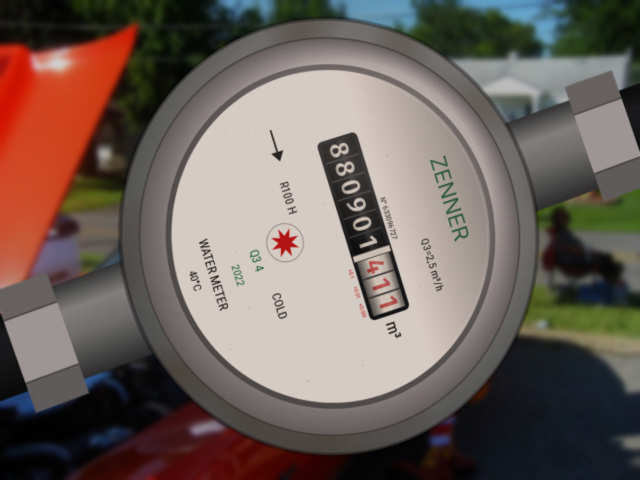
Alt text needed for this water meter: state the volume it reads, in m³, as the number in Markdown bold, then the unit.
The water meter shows **880901.411** m³
